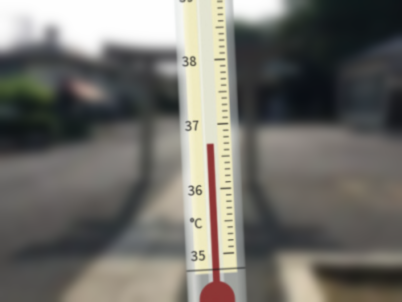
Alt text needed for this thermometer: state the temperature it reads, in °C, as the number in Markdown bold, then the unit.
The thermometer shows **36.7** °C
